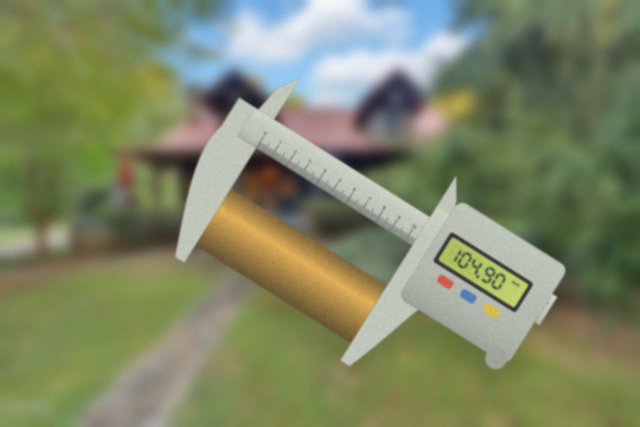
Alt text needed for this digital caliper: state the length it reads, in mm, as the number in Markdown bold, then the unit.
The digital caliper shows **104.90** mm
